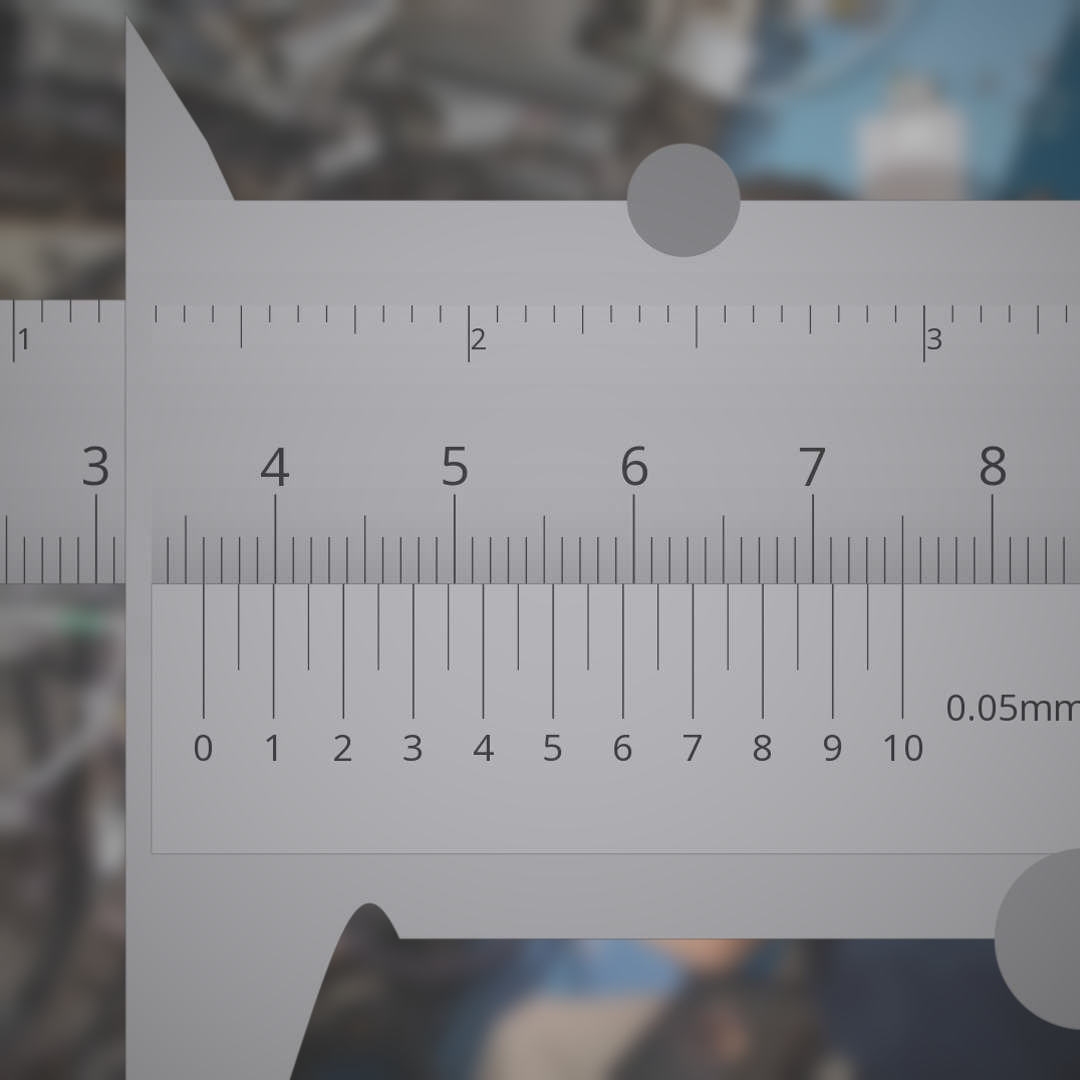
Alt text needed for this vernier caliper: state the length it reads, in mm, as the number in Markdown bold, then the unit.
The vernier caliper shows **36.0** mm
